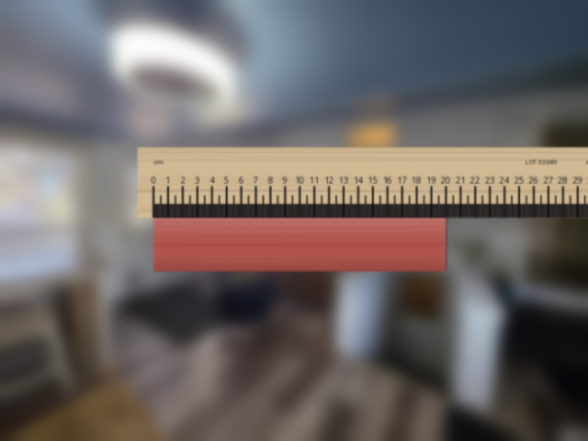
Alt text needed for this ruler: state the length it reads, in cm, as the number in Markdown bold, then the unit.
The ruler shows **20** cm
